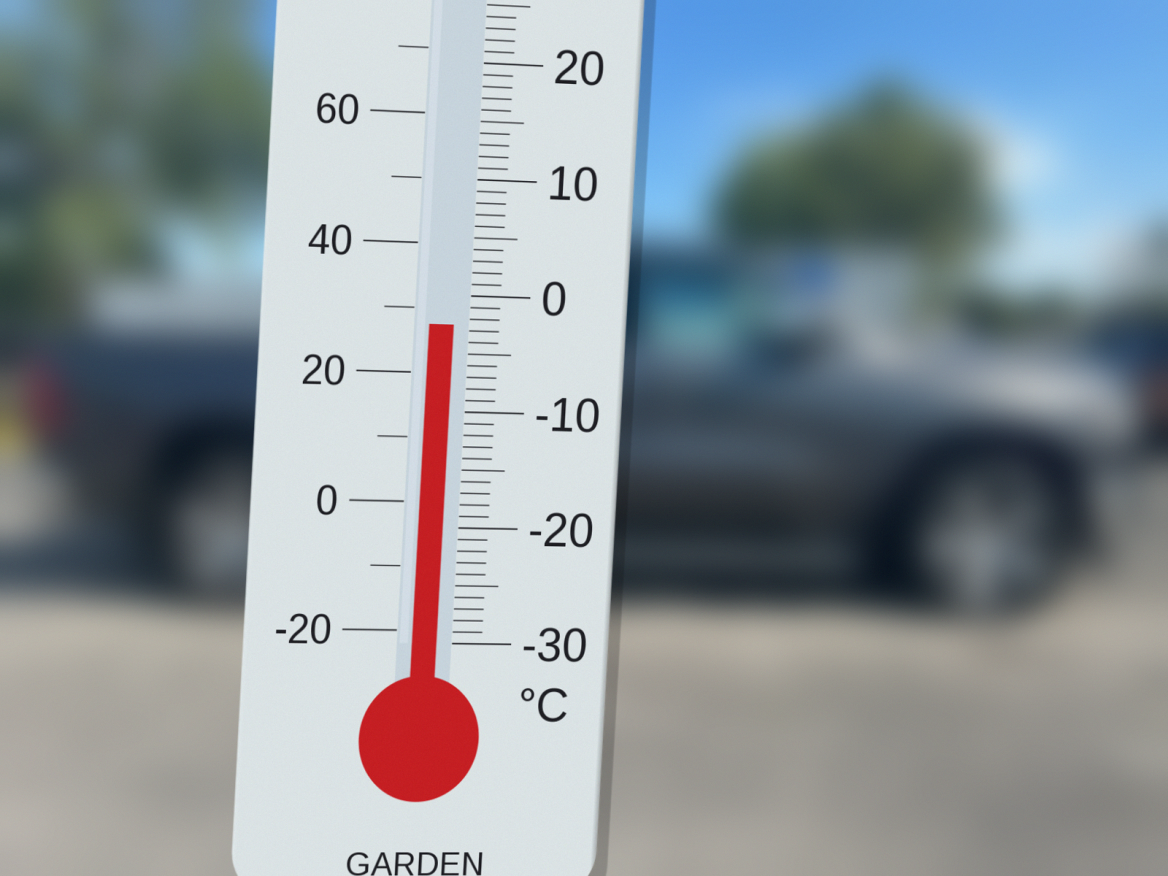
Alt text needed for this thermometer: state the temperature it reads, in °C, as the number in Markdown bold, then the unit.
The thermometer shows **-2.5** °C
